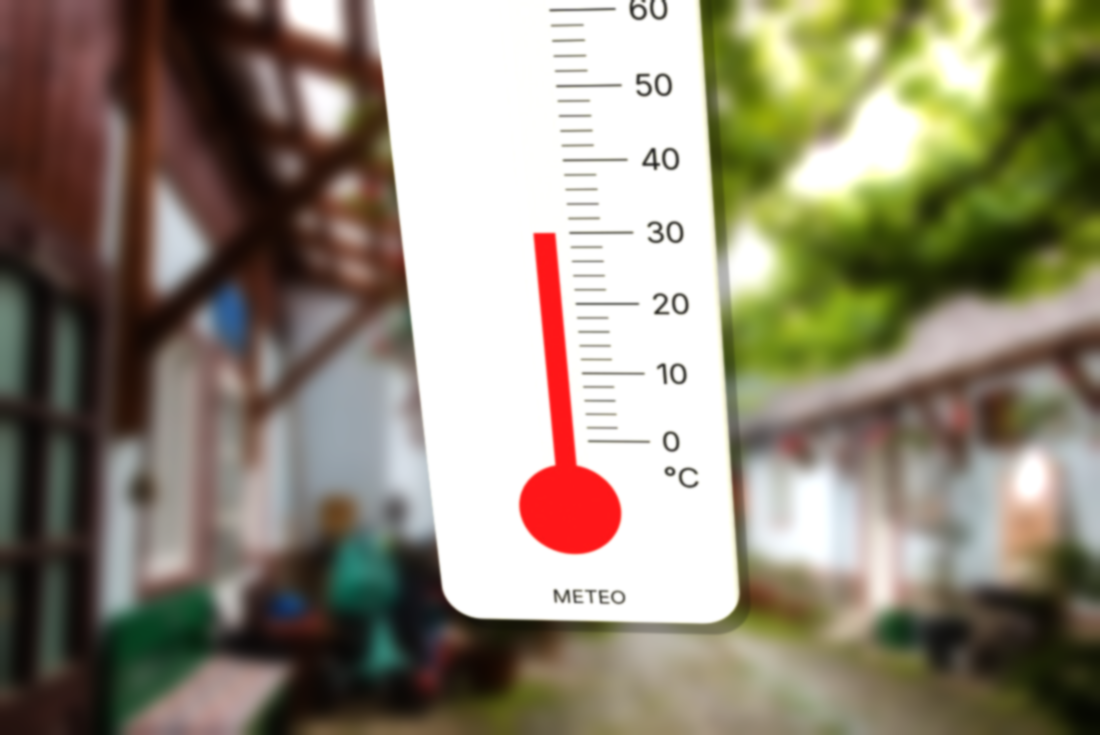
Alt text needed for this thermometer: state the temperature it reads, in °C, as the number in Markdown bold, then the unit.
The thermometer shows **30** °C
